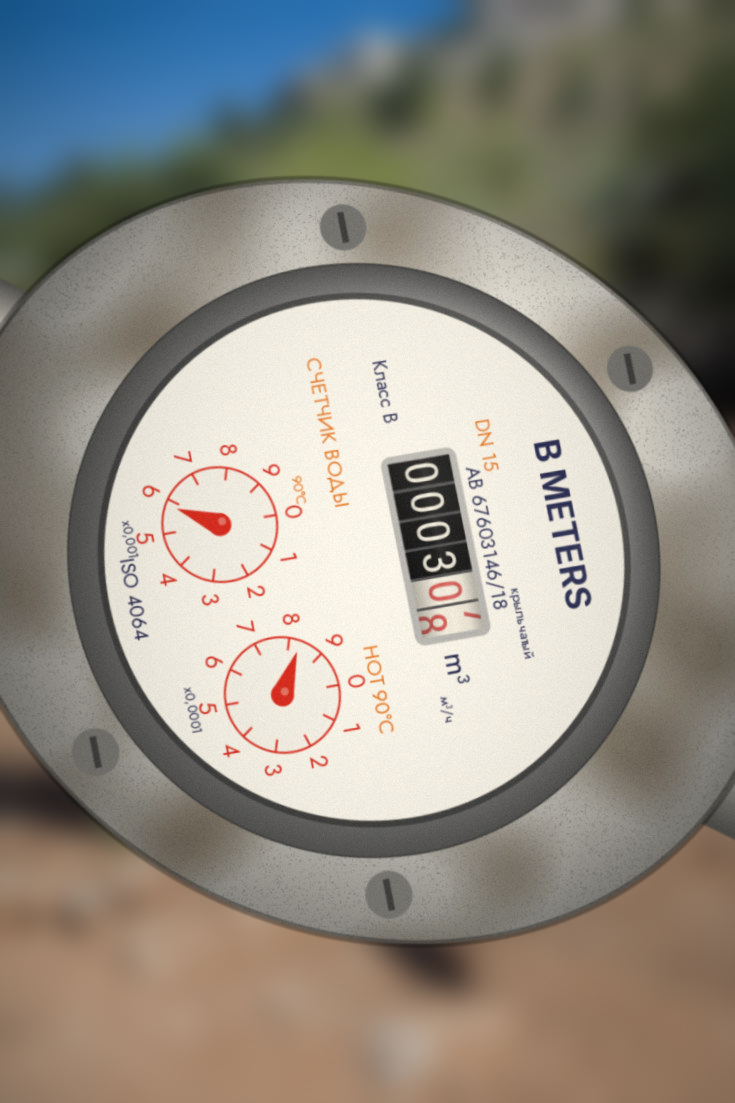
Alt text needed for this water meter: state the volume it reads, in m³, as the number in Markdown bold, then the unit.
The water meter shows **3.0758** m³
